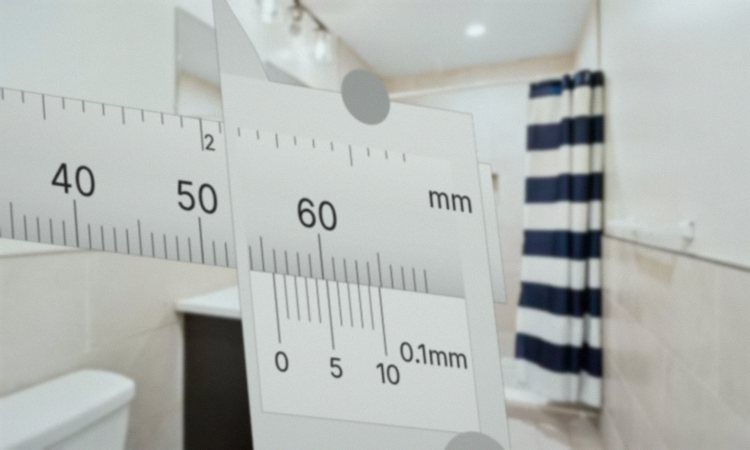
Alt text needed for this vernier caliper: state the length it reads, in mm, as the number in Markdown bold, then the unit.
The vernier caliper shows **55.8** mm
